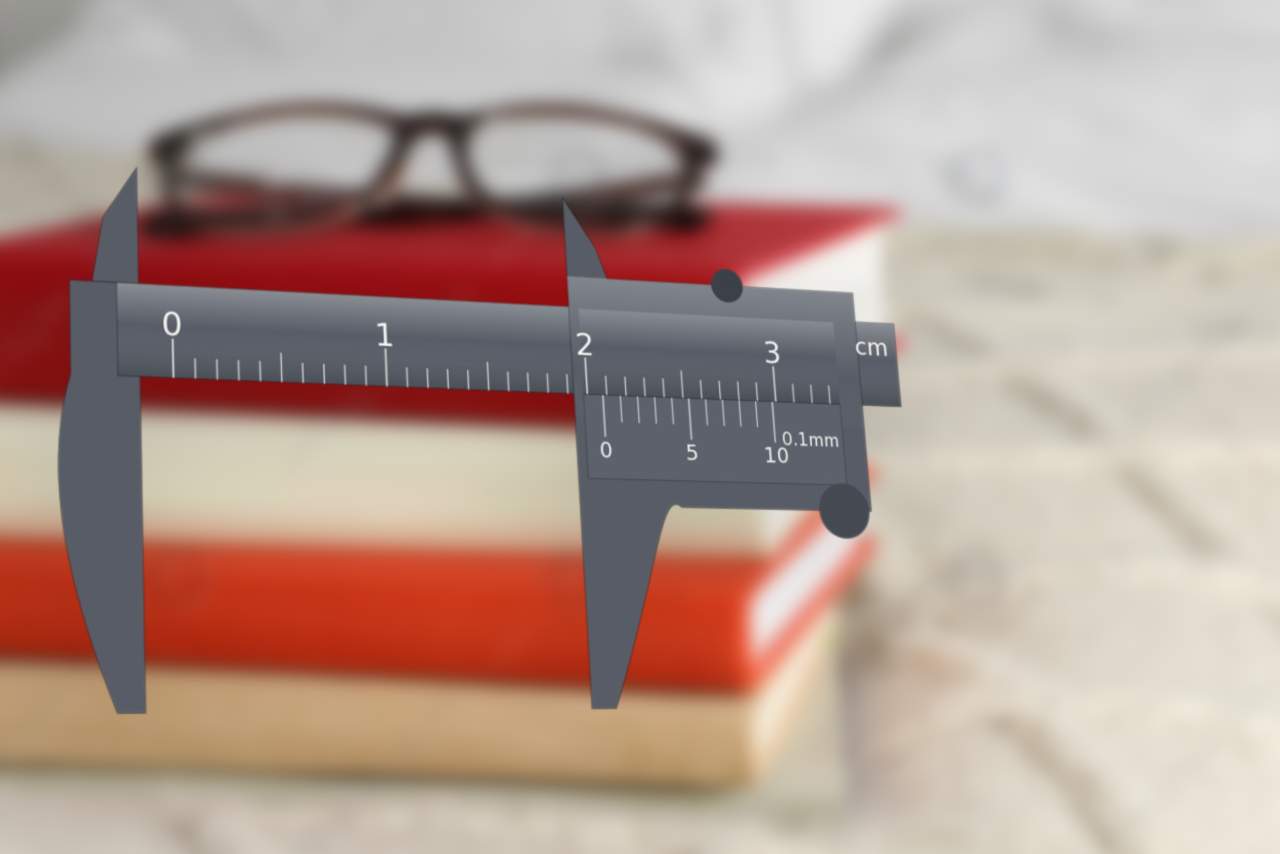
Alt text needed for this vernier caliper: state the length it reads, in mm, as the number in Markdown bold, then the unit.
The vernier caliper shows **20.8** mm
